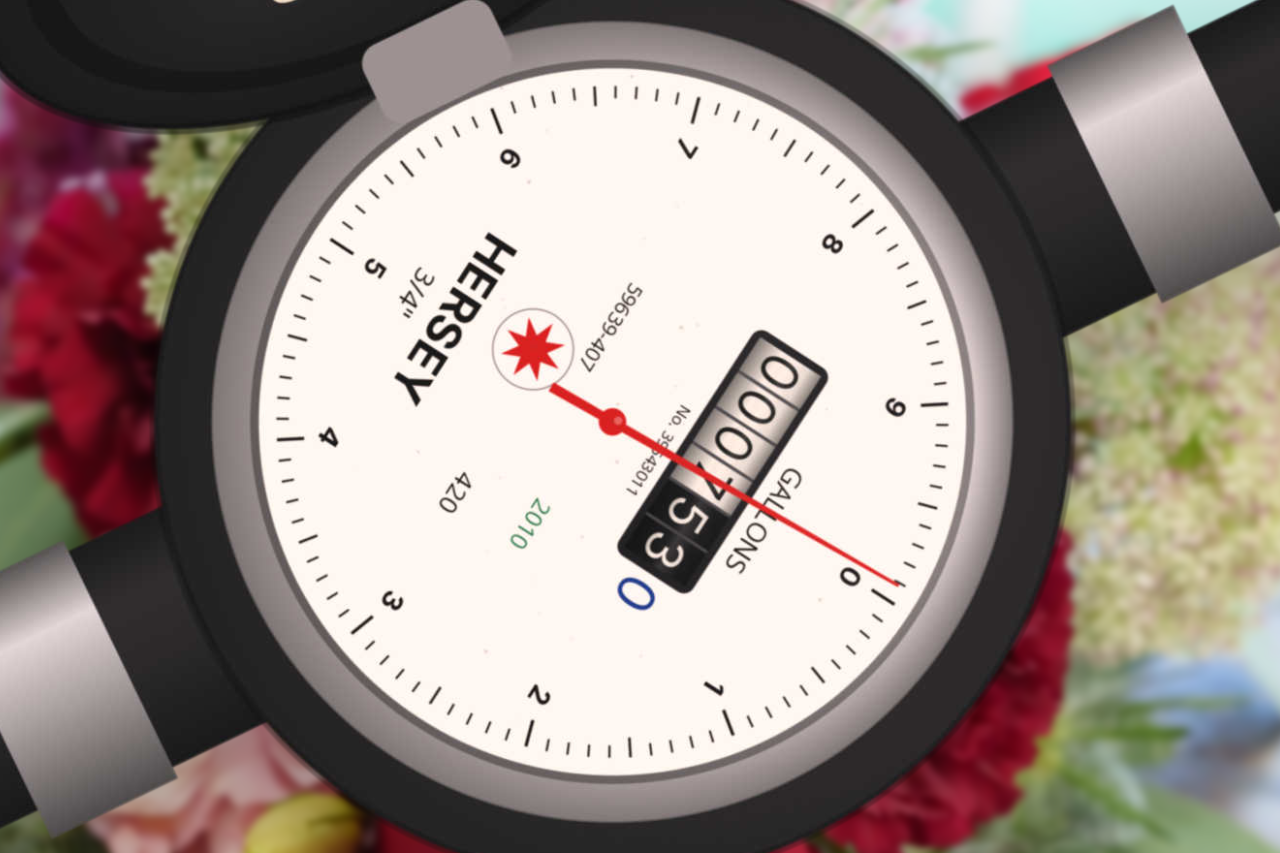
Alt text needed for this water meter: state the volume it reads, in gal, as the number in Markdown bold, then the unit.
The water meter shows **7529.9** gal
